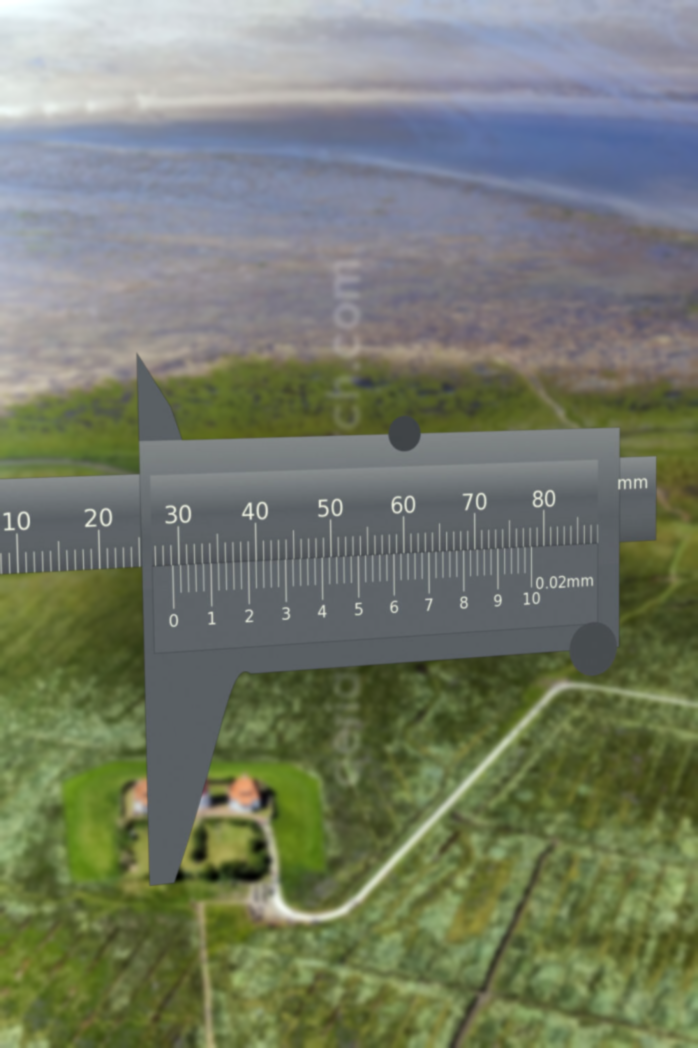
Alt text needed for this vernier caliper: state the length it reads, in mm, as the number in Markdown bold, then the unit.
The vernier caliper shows **29.2** mm
